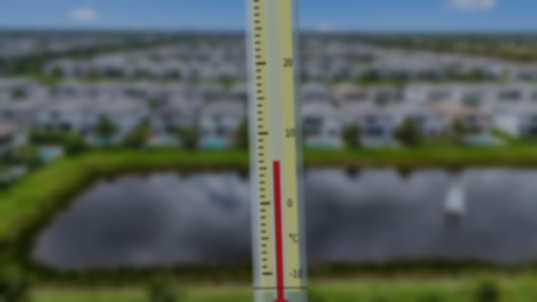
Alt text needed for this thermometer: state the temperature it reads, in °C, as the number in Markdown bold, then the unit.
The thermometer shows **6** °C
